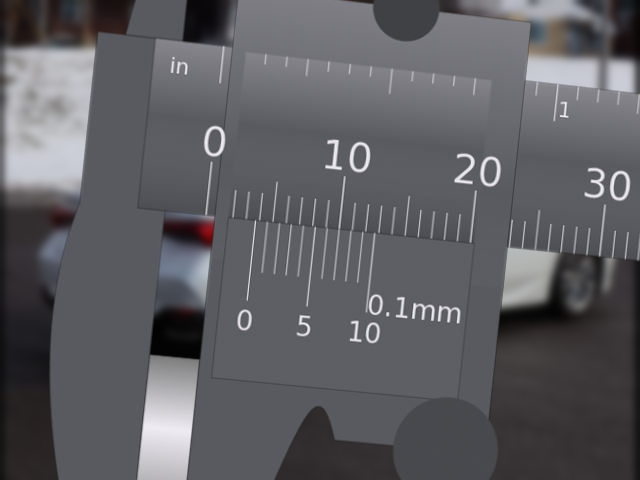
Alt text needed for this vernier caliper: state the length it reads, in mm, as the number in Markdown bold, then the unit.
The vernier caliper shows **3.7** mm
